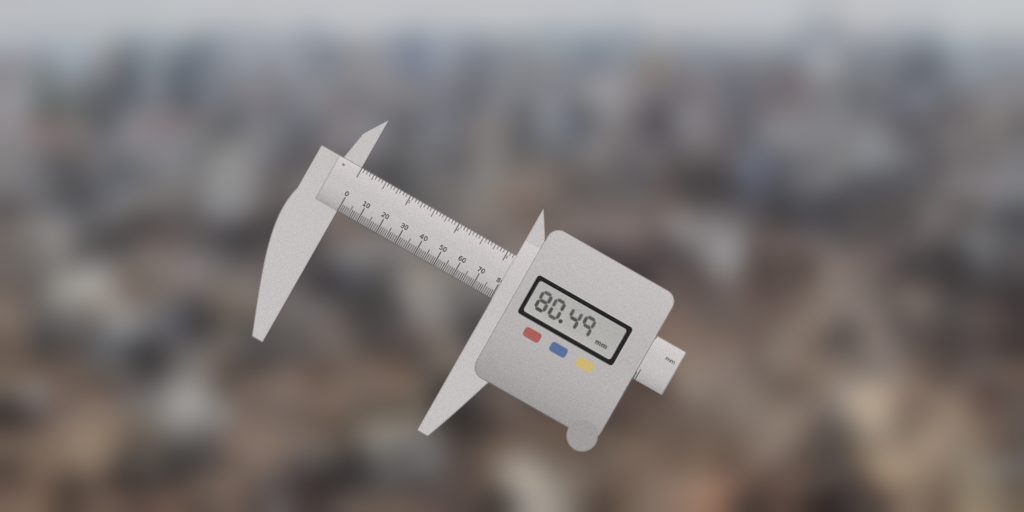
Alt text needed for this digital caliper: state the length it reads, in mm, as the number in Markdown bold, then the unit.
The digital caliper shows **80.49** mm
